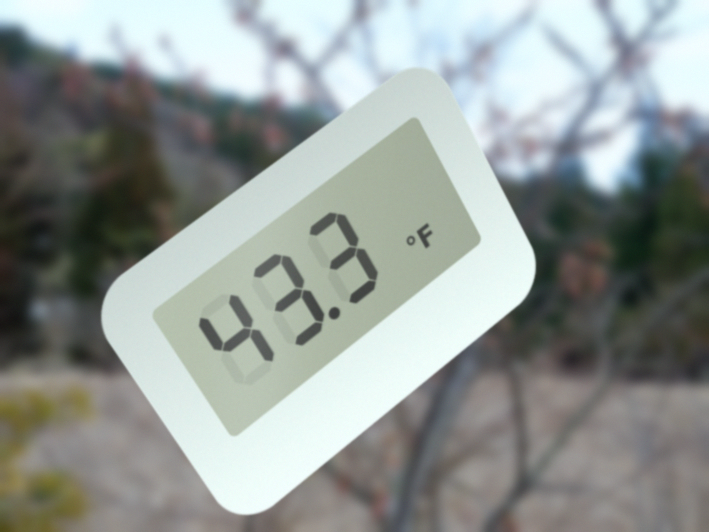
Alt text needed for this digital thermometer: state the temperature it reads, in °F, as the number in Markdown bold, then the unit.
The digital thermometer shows **43.3** °F
